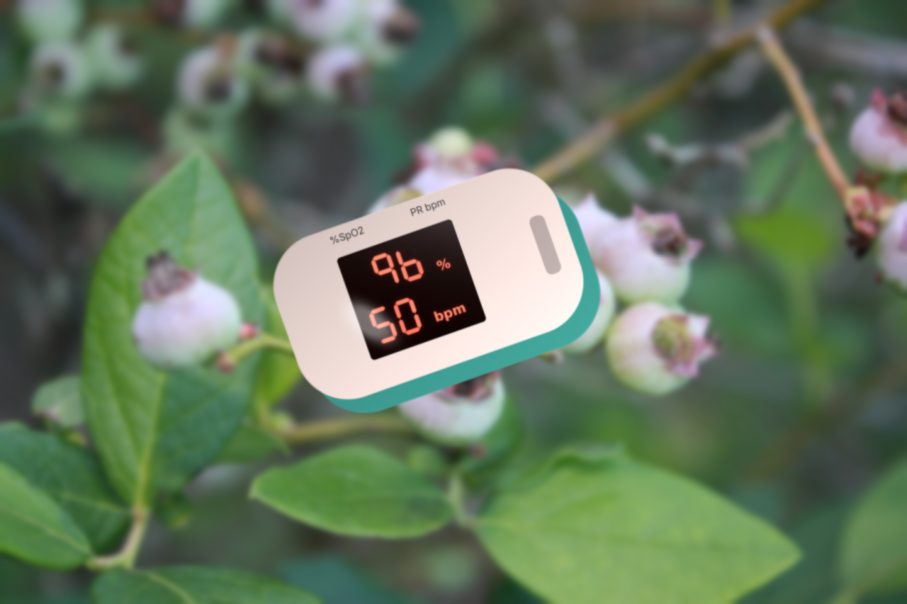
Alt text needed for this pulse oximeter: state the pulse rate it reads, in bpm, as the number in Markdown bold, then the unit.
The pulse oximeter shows **50** bpm
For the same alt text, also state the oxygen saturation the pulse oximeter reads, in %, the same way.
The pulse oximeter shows **96** %
